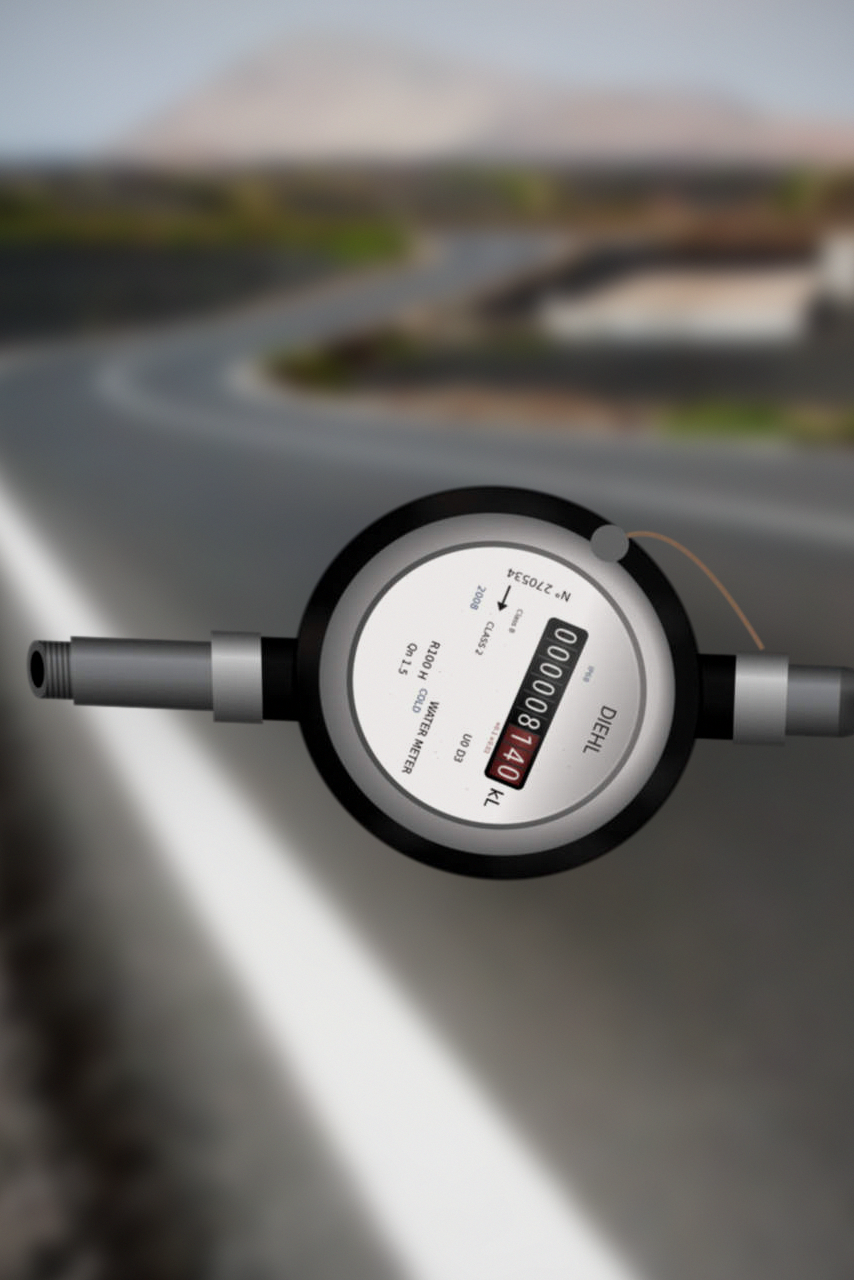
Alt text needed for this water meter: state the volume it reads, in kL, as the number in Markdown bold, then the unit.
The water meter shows **8.140** kL
